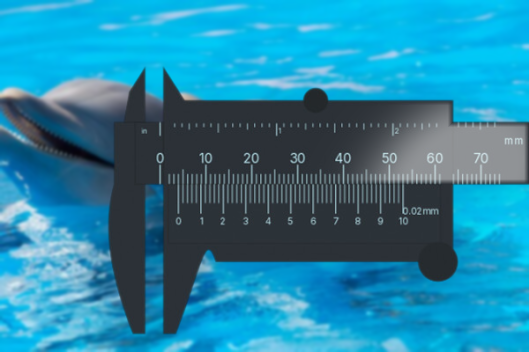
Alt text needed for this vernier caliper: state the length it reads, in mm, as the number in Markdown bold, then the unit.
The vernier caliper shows **4.0** mm
